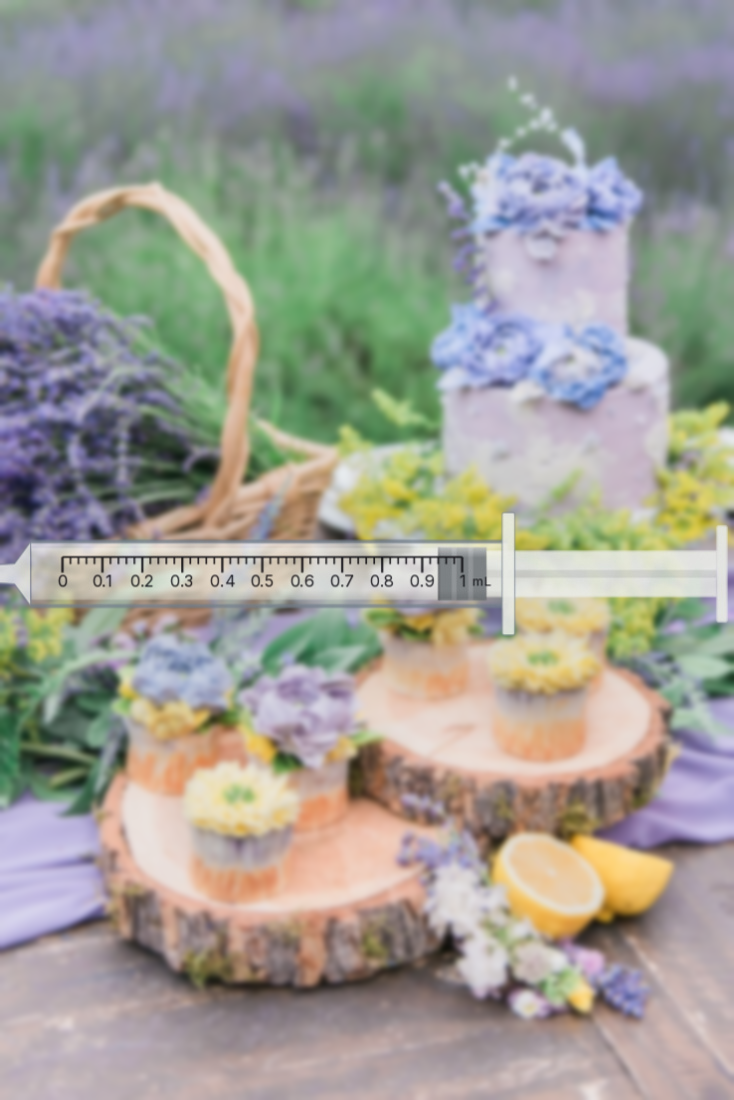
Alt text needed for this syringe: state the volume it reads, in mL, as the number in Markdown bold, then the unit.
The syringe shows **0.94** mL
